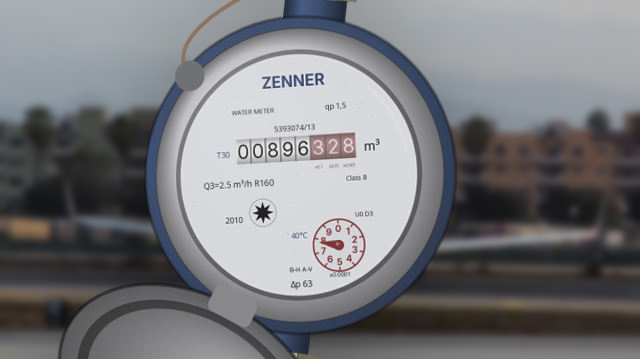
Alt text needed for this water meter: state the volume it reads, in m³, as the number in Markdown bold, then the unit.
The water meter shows **896.3287** m³
